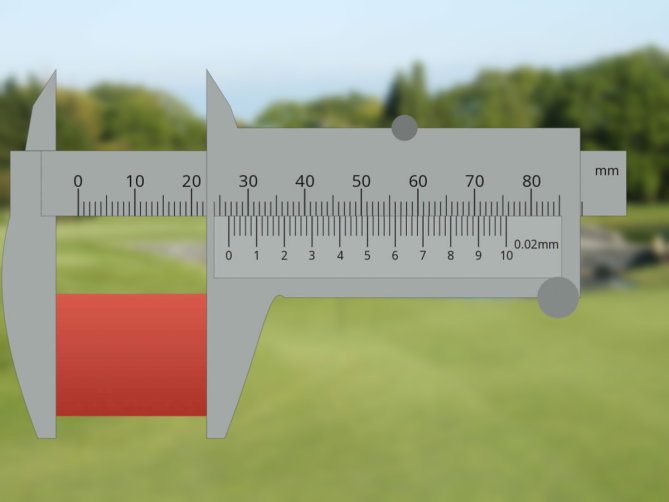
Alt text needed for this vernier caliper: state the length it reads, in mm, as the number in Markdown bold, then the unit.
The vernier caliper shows **26.6** mm
